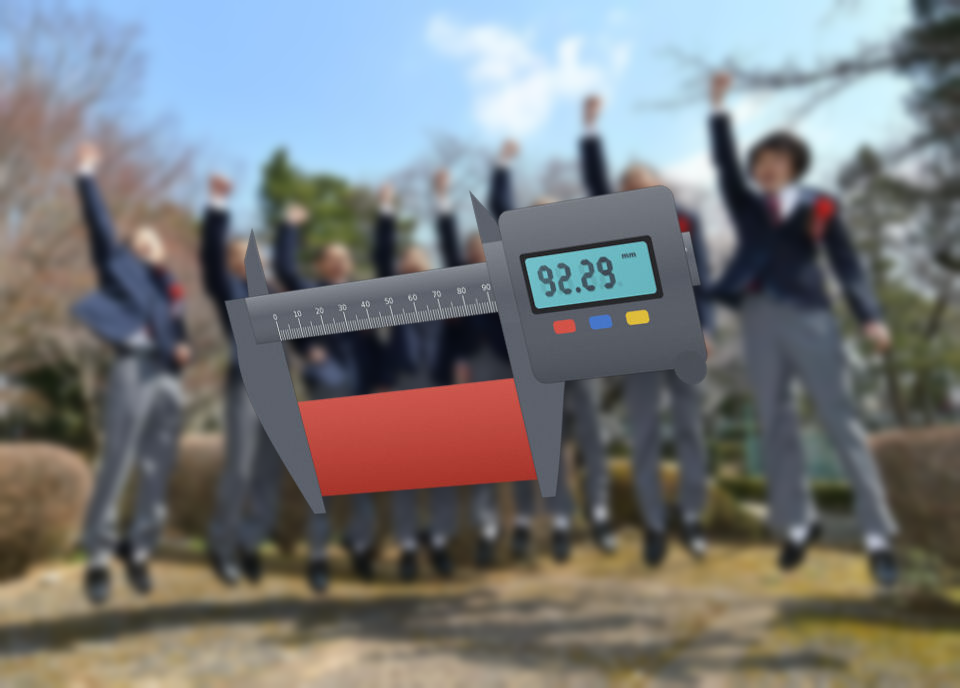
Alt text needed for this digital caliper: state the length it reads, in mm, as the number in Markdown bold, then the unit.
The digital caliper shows **92.29** mm
